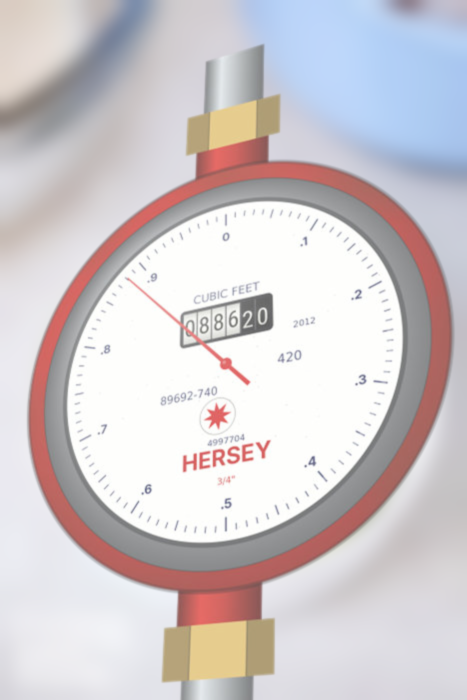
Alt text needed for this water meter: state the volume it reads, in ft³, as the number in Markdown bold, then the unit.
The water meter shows **88619.88** ft³
